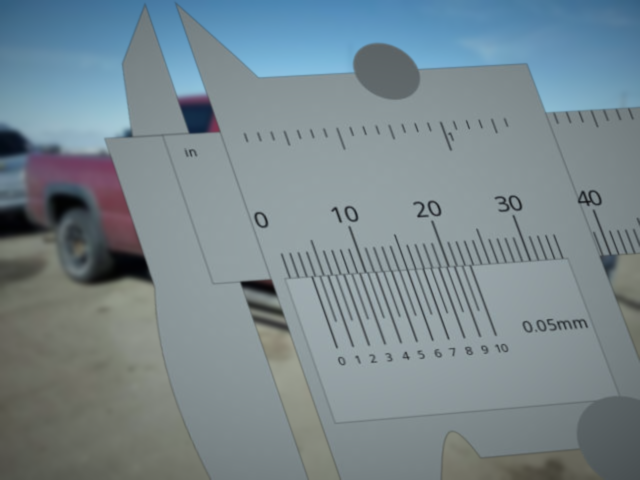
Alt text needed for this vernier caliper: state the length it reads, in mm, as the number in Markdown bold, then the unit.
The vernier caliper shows **3.6** mm
